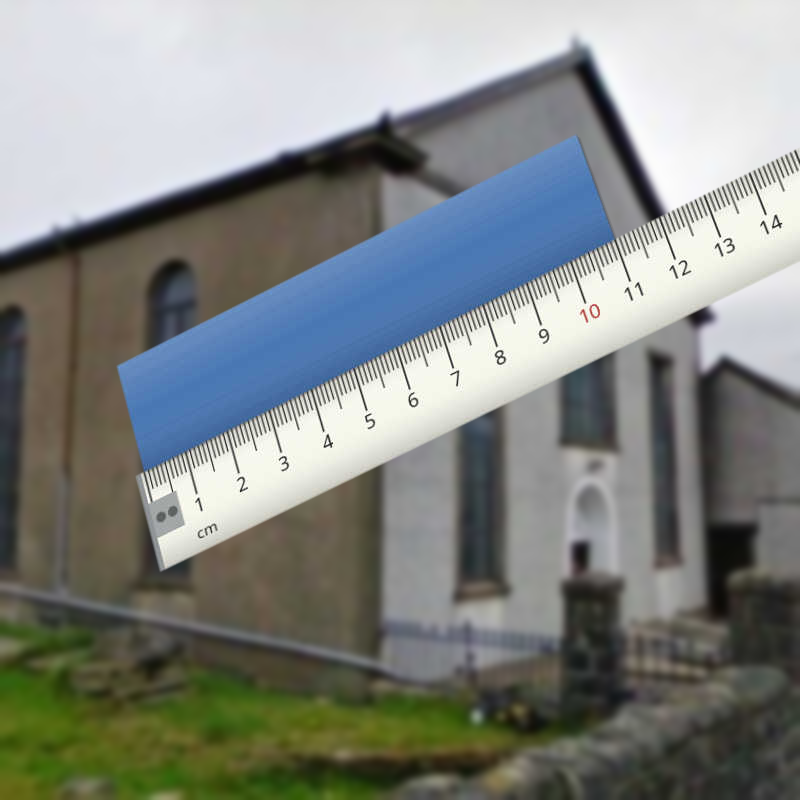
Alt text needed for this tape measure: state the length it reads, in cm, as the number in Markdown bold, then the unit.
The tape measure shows **11** cm
